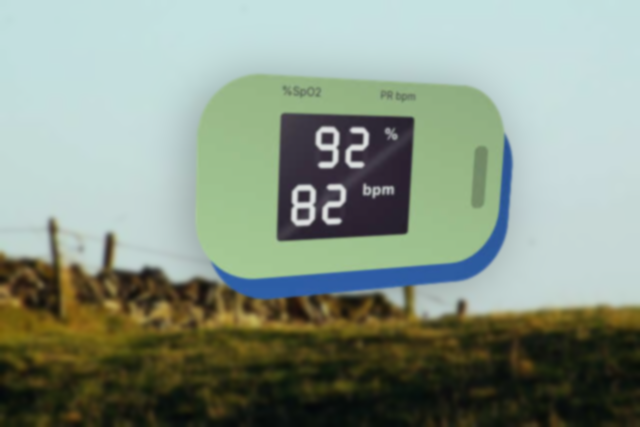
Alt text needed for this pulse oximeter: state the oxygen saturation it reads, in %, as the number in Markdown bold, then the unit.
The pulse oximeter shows **92** %
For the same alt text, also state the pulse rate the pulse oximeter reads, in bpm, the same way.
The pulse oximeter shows **82** bpm
